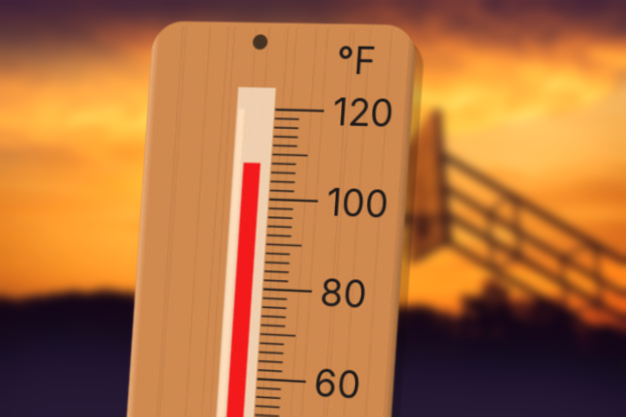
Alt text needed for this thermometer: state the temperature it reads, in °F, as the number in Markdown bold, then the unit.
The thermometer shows **108** °F
